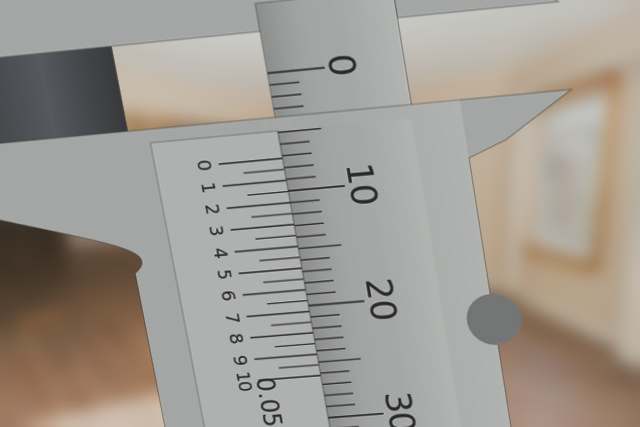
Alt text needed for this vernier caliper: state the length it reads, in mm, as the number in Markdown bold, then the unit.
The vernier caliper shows **7.2** mm
